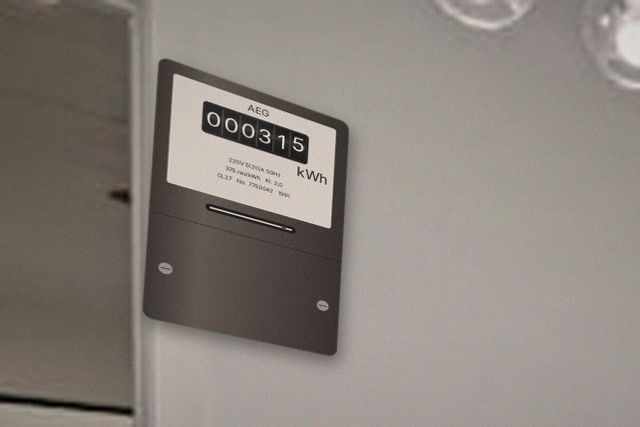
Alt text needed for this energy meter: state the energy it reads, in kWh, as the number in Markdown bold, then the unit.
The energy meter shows **315** kWh
